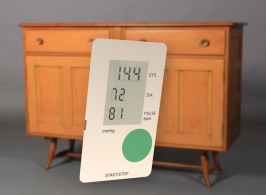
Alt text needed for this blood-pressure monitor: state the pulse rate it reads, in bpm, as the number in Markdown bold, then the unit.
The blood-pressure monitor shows **81** bpm
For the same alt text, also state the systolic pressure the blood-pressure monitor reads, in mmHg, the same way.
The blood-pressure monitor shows **144** mmHg
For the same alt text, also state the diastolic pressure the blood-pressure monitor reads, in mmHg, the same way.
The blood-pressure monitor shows **72** mmHg
